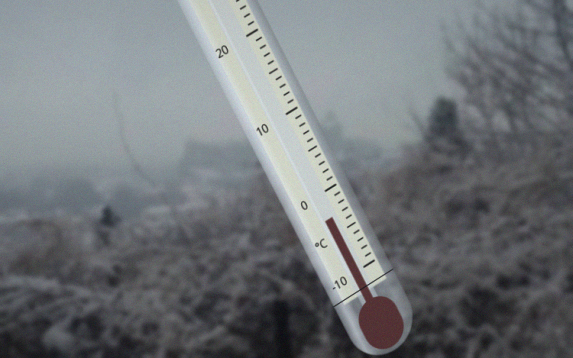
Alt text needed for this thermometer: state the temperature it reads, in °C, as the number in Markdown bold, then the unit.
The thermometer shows **-3** °C
